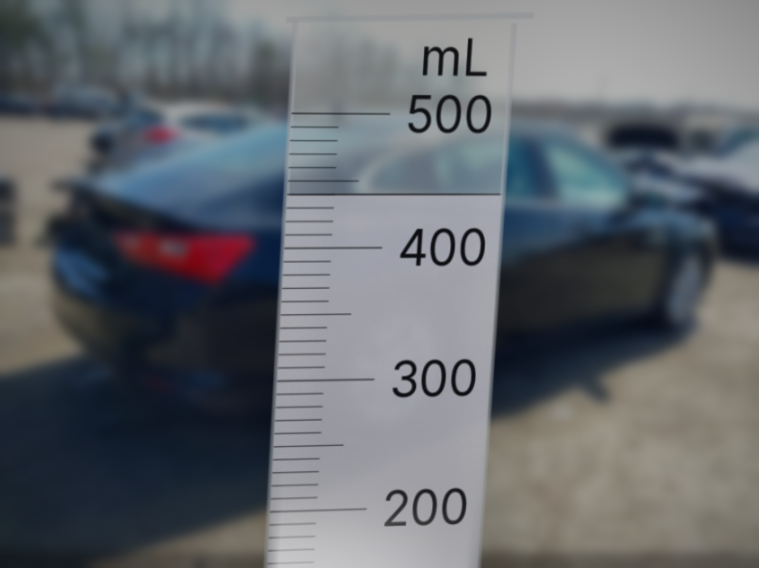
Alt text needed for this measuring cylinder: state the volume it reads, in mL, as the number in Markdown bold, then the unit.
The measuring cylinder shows **440** mL
